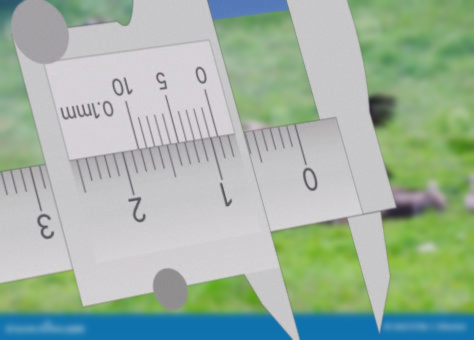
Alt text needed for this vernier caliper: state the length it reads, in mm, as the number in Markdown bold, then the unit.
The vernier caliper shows **9.2** mm
